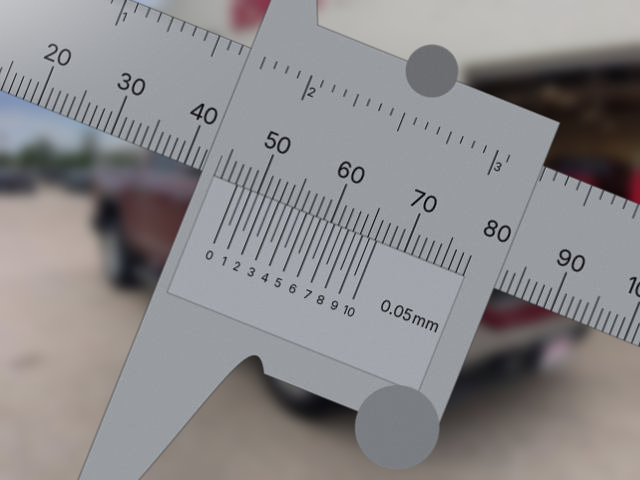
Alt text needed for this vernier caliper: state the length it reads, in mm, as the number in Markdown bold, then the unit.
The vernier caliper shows **47.2** mm
